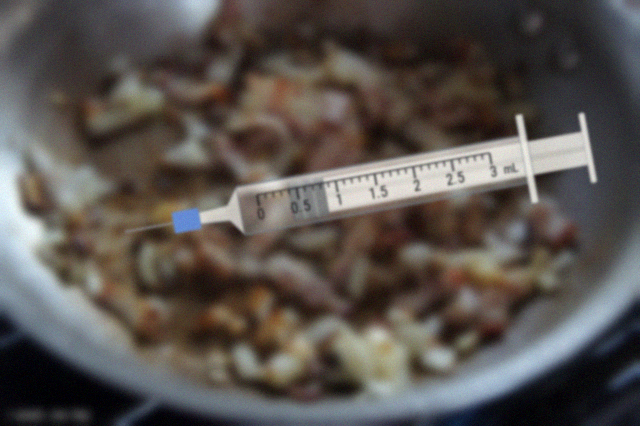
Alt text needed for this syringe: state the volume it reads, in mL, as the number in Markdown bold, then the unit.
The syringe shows **0.4** mL
